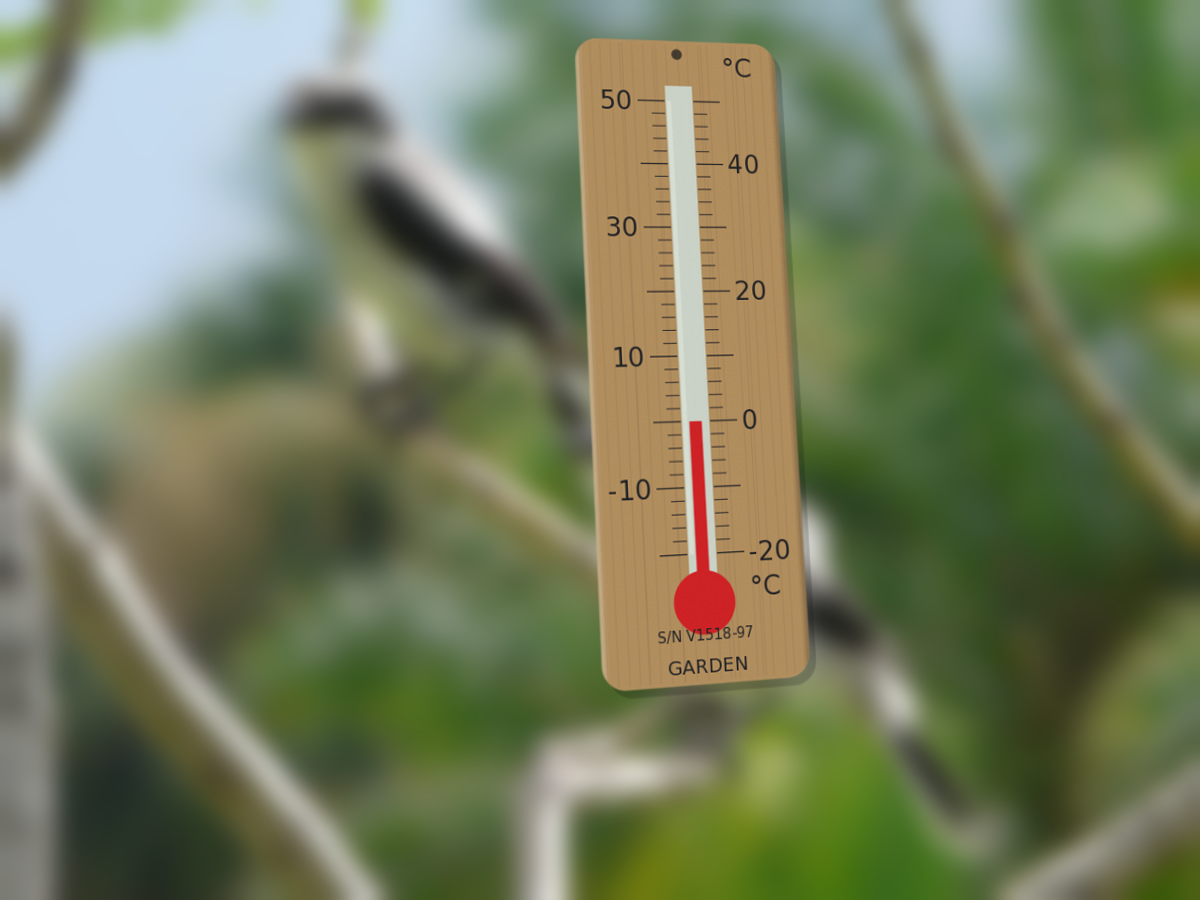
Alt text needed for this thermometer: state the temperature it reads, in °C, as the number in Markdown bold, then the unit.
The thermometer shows **0** °C
